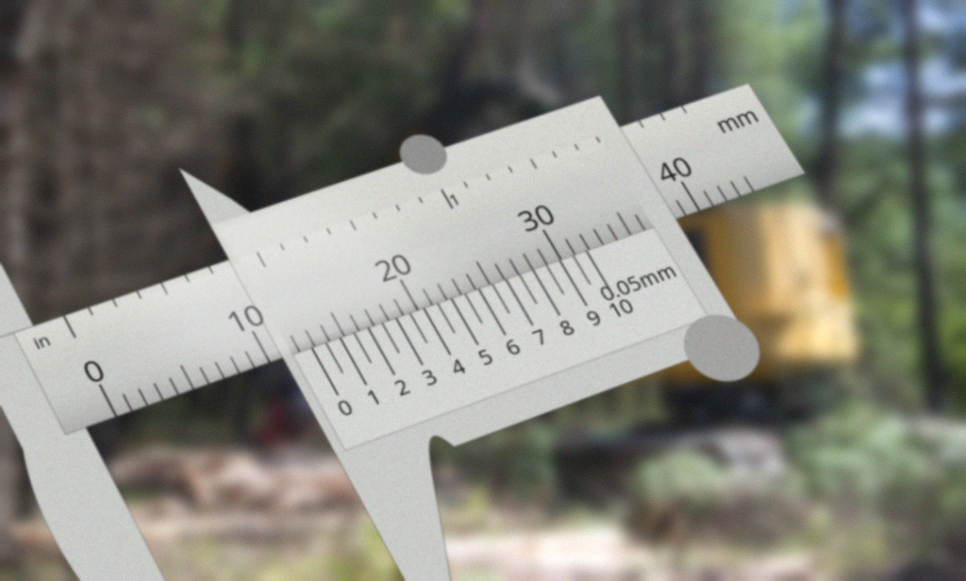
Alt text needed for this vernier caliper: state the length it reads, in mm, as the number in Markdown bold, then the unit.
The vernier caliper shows **12.8** mm
